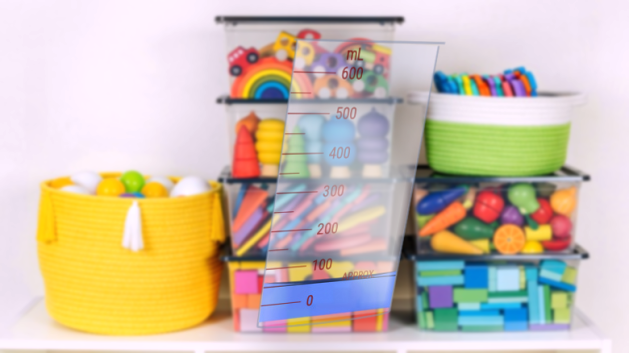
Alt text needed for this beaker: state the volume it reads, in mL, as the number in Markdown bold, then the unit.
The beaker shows **50** mL
